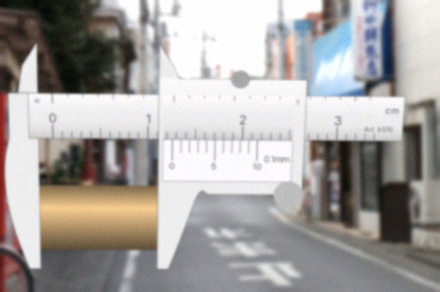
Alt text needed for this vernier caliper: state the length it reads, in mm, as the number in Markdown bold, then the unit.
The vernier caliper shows **12.6** mm
